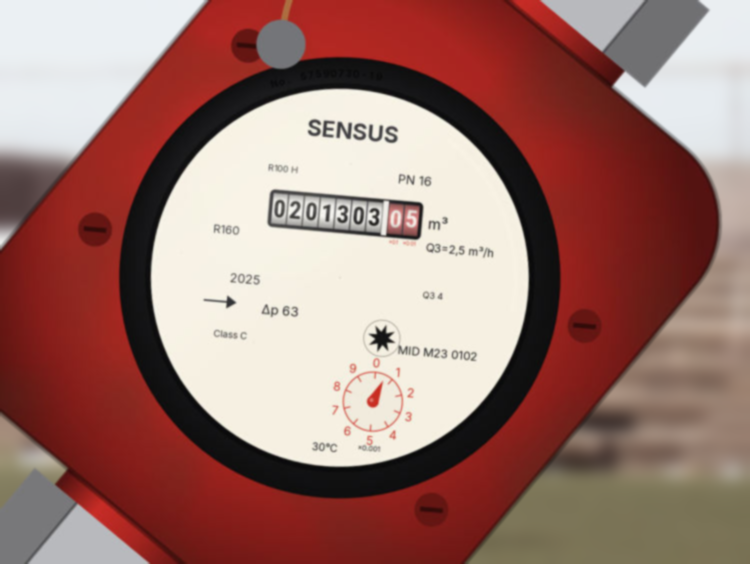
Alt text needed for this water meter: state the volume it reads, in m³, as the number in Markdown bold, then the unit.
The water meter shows **201303.050** m³
